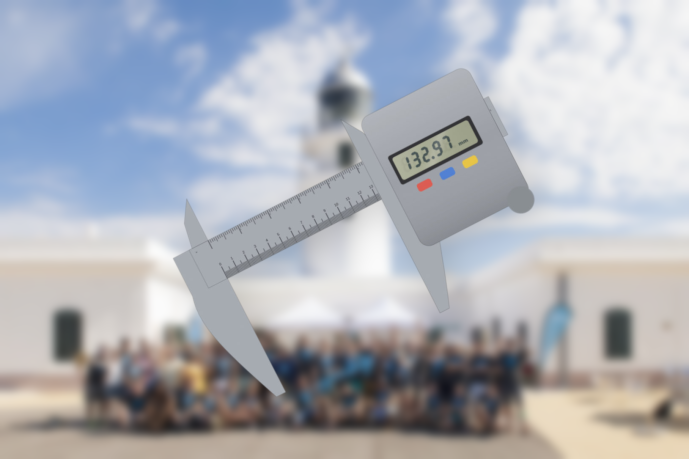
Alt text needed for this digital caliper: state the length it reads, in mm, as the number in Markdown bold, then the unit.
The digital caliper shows **132.97** mm
